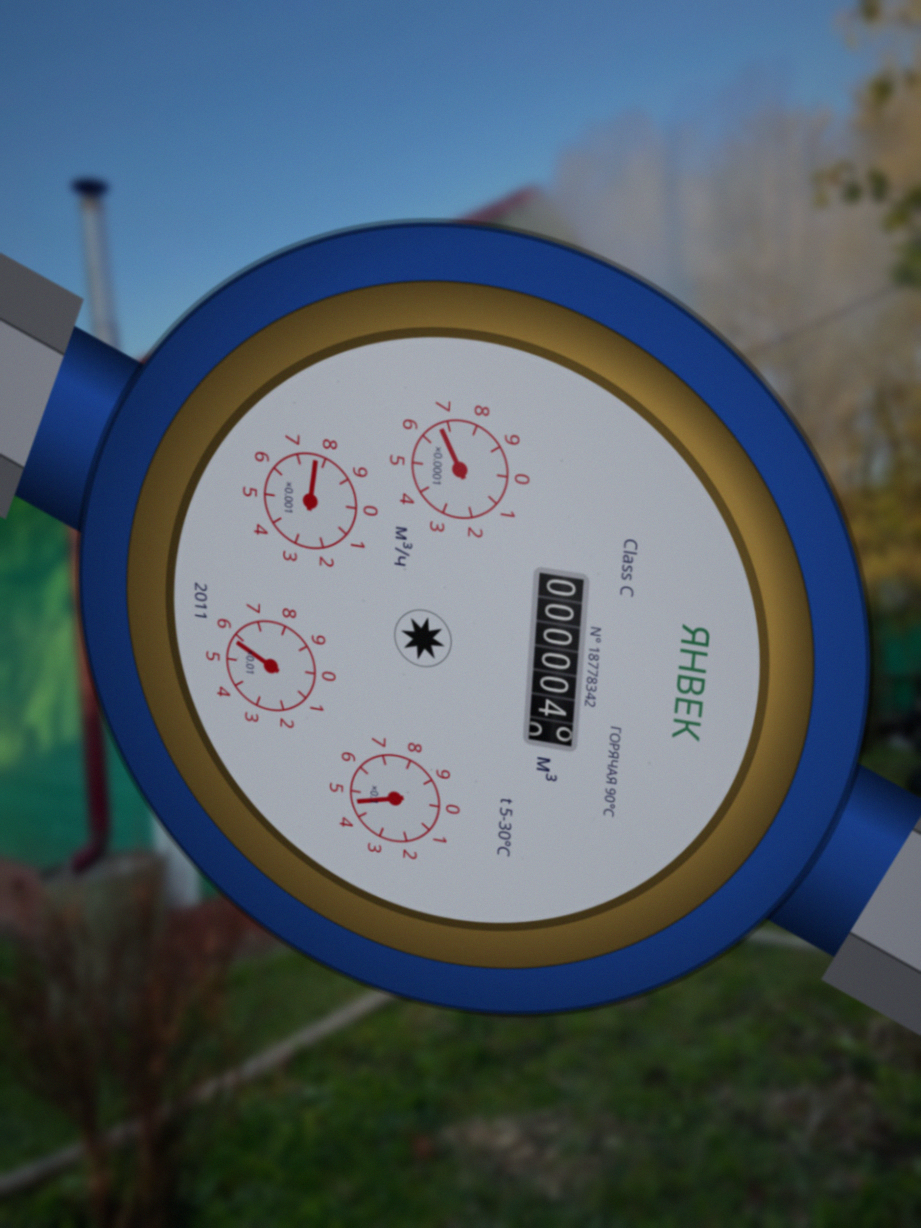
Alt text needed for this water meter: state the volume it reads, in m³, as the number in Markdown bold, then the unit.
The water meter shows **48.4576** m³
